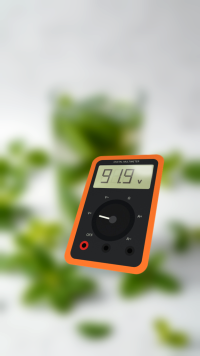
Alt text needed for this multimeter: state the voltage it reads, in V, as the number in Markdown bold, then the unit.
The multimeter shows **91.9** V
